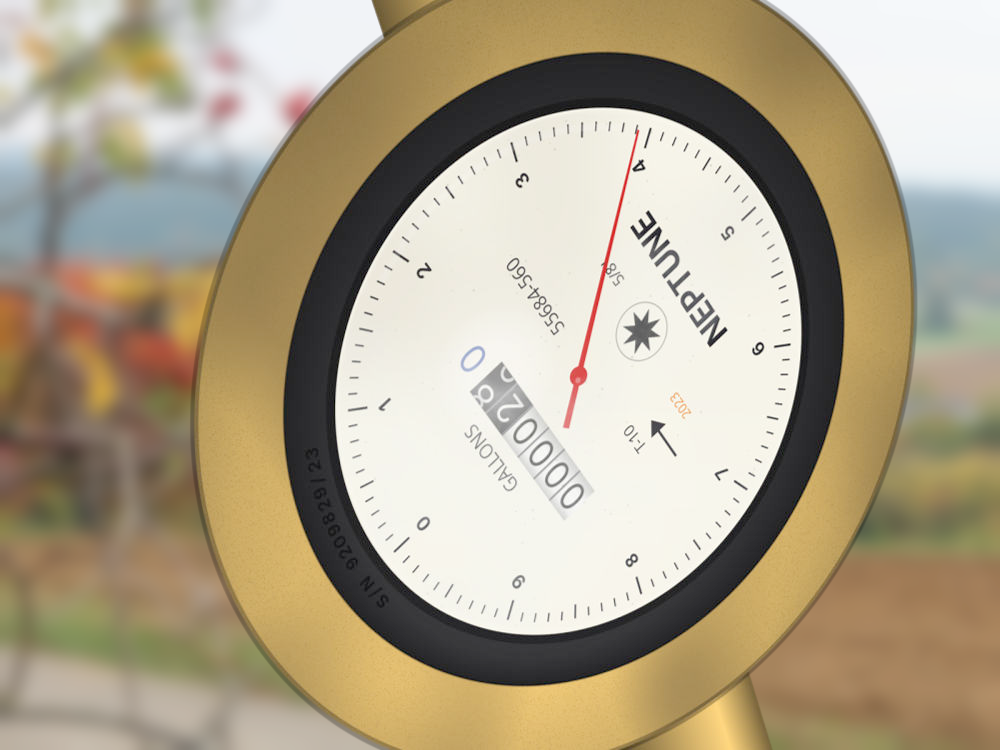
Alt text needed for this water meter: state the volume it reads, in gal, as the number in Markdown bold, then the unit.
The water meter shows **283.9** gal
